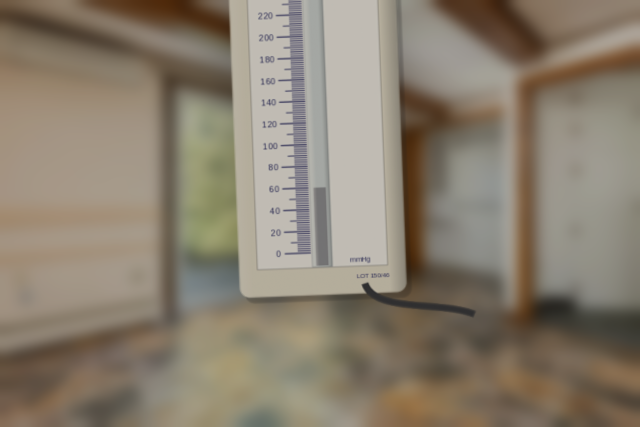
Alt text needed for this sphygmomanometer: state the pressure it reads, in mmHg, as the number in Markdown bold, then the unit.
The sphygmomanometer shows **60** mmHg
